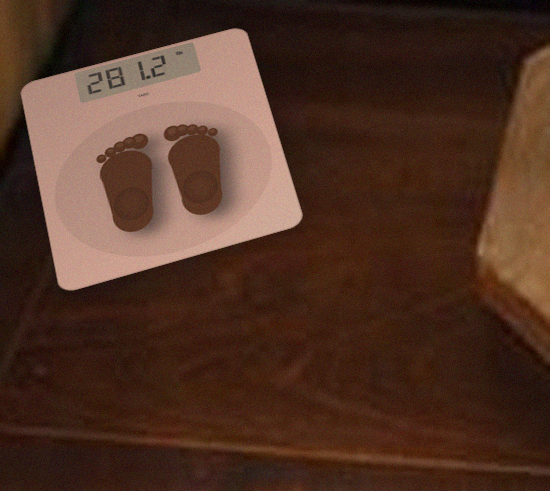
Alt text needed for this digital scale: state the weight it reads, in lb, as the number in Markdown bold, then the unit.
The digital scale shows **281.2** lb
